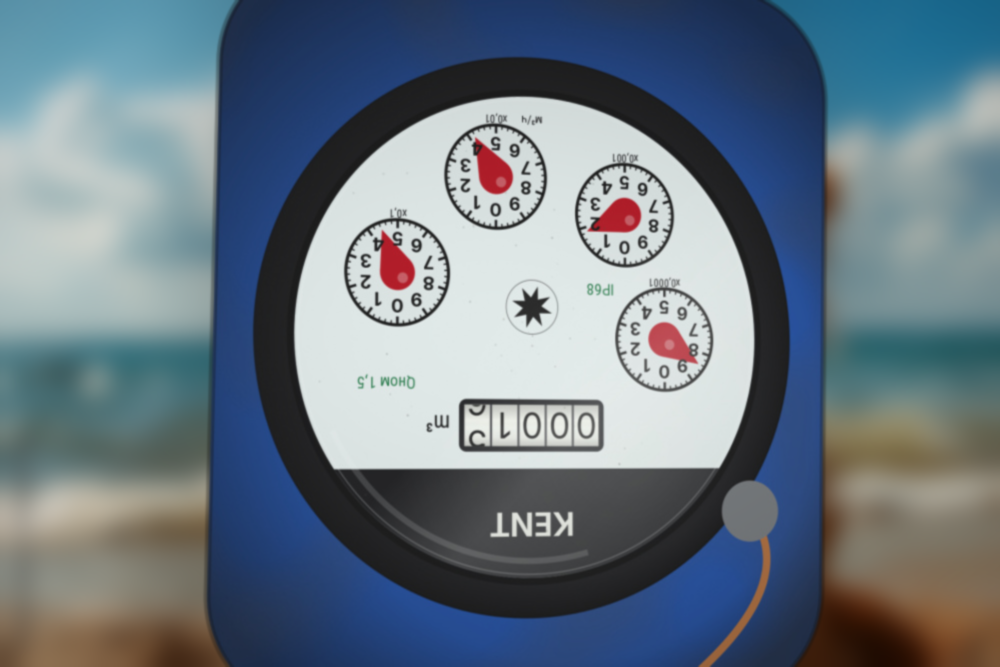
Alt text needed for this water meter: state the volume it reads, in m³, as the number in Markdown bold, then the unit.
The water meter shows **15.4418** m³
